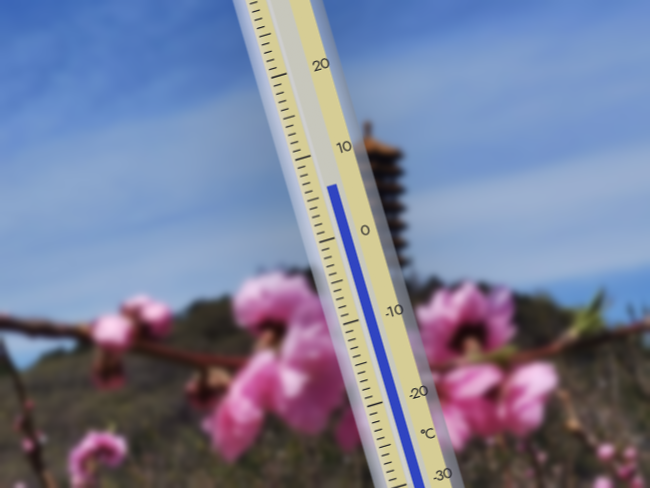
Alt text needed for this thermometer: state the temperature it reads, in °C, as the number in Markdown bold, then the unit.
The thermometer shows **6** °C
